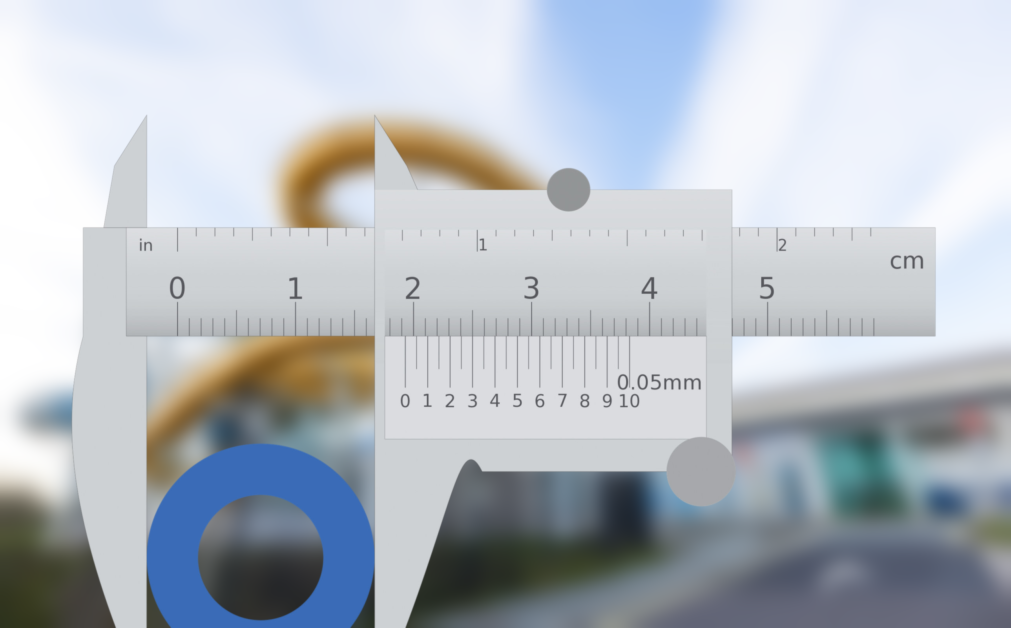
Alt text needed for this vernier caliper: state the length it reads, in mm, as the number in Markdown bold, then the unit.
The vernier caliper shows **19.3** mm
